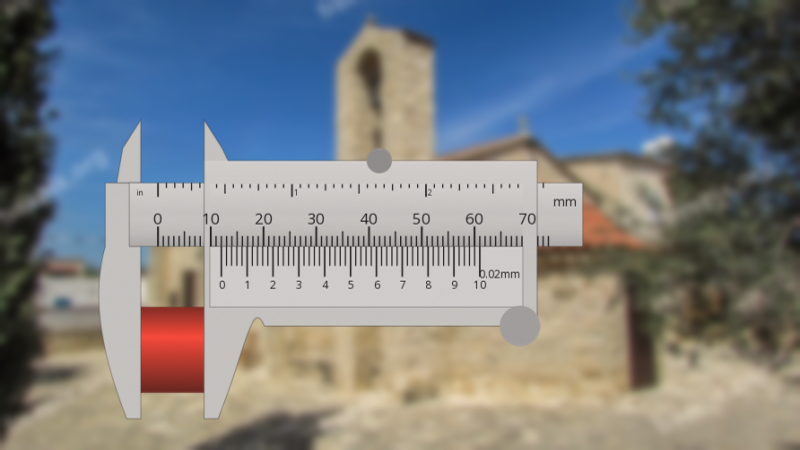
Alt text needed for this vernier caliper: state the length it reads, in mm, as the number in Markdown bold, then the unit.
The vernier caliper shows **12.0** mm
